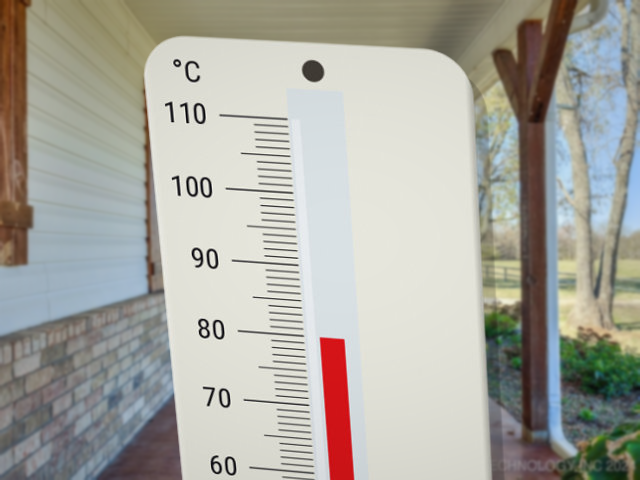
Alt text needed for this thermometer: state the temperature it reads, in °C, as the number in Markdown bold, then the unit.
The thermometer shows **80** °C
